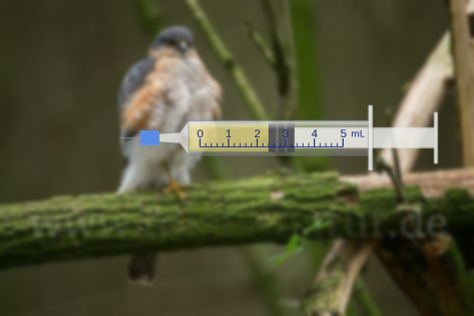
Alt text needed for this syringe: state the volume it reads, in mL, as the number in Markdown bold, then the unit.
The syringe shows **2.4** mL
